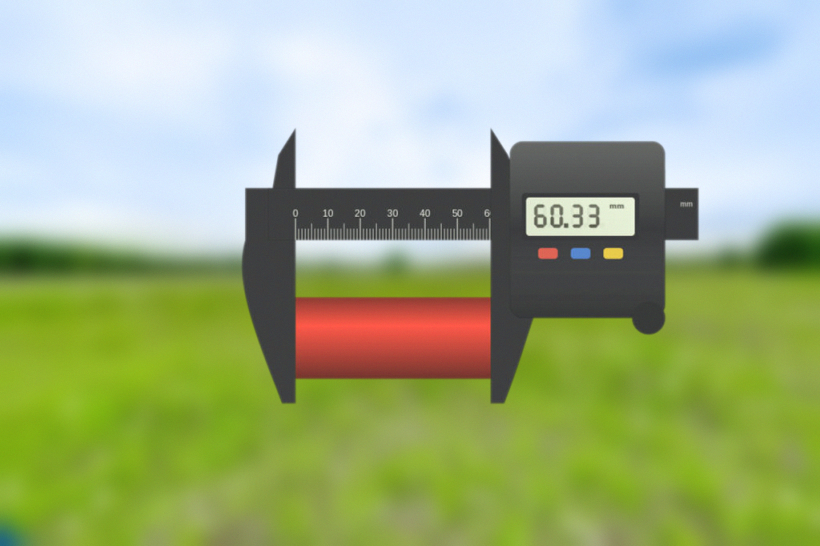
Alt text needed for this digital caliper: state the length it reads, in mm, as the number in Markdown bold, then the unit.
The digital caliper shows **60.33** mm
